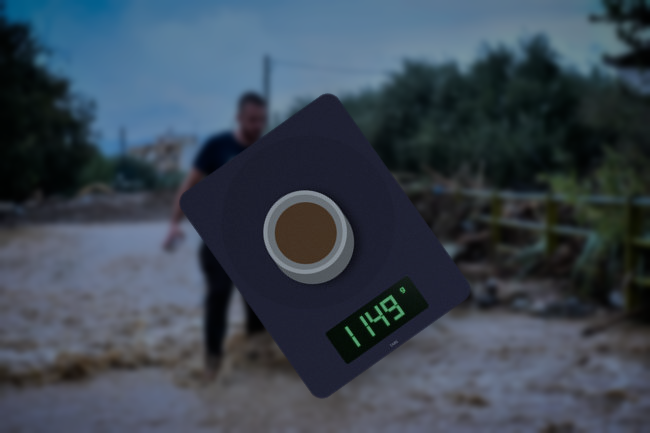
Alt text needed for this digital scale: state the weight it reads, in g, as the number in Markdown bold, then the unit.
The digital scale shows **1149** g
